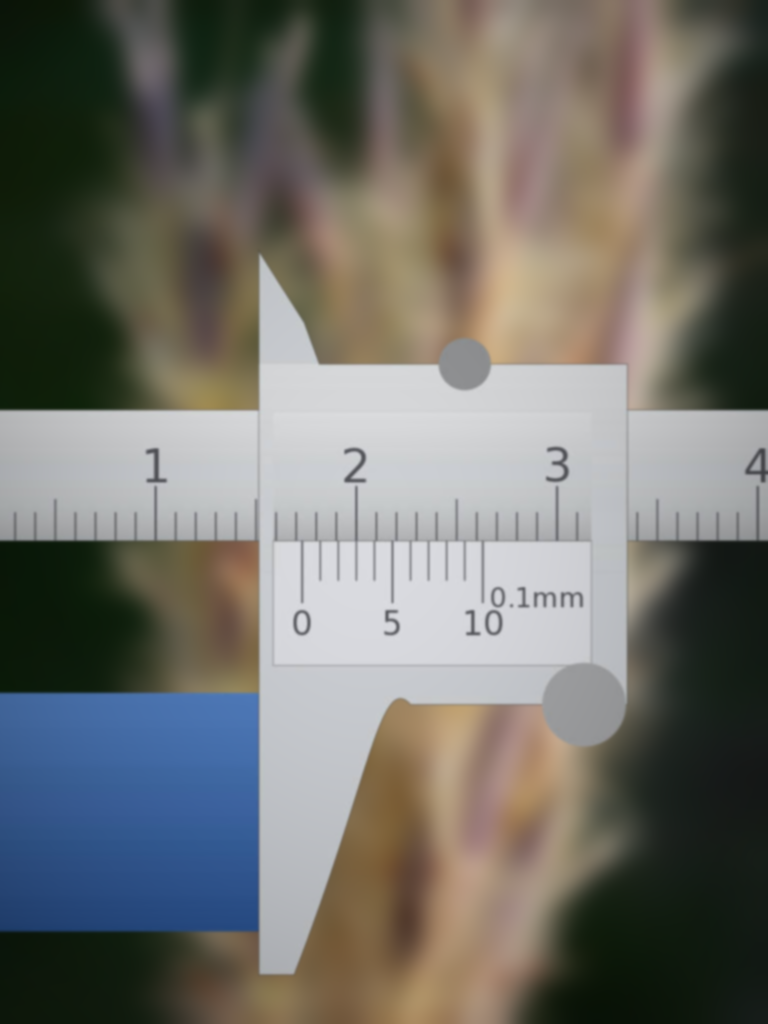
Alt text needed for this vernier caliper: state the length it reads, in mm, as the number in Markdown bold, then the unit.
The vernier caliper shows **17.3** mm
